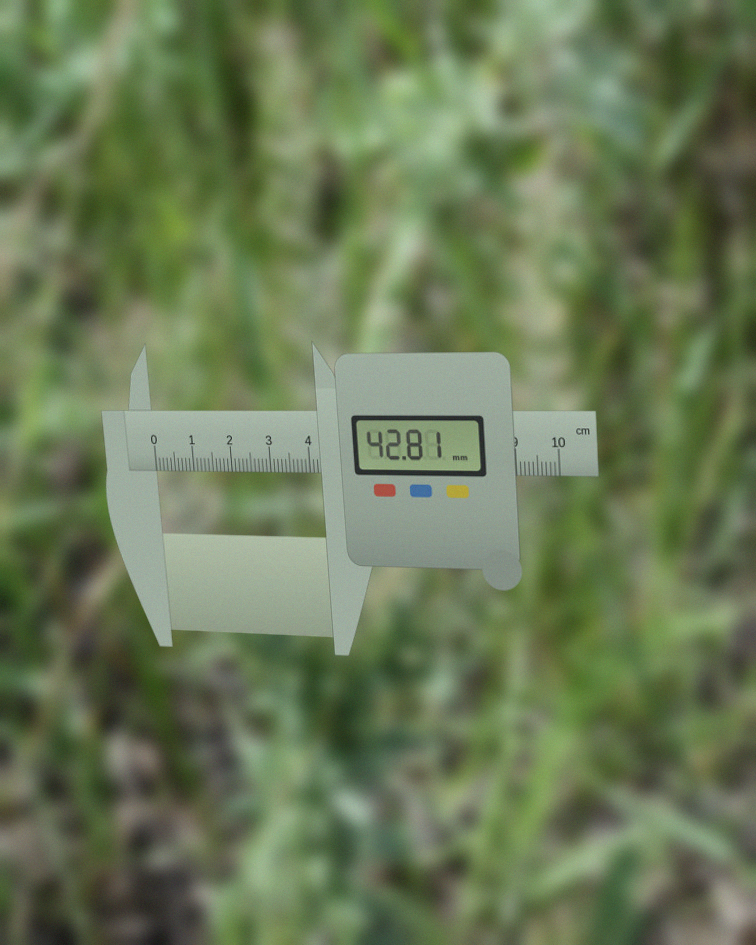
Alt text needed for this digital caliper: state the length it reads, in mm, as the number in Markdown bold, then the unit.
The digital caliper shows **42.81** mm
